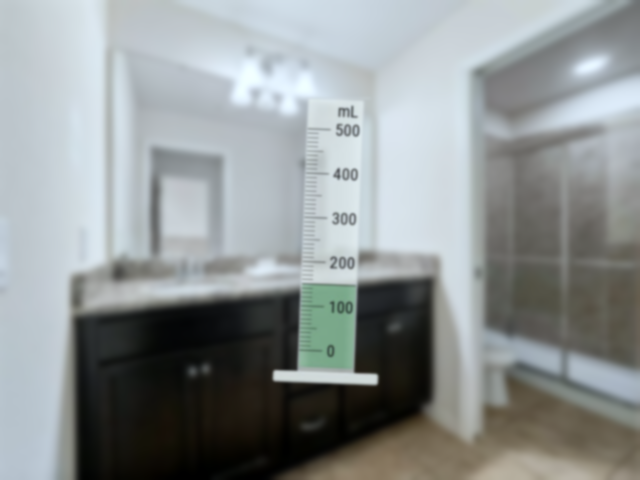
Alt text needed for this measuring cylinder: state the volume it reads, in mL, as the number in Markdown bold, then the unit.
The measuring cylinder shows **150** mL
